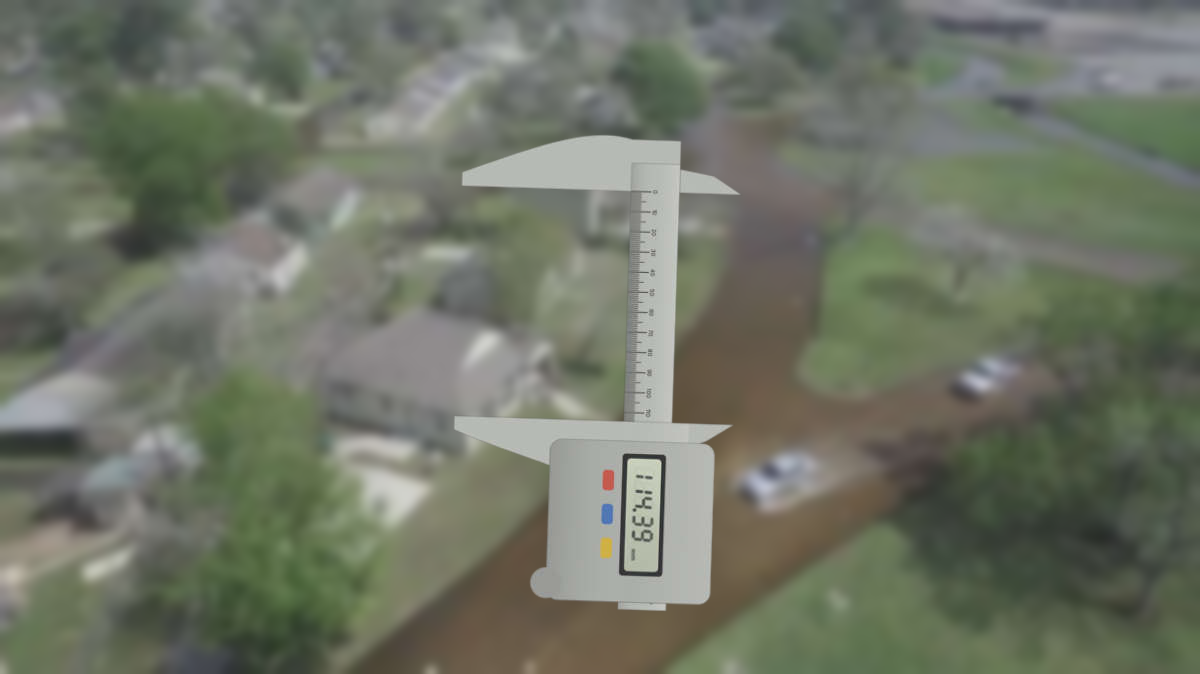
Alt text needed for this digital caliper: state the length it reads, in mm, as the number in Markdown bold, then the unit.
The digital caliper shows **114.39** mm
